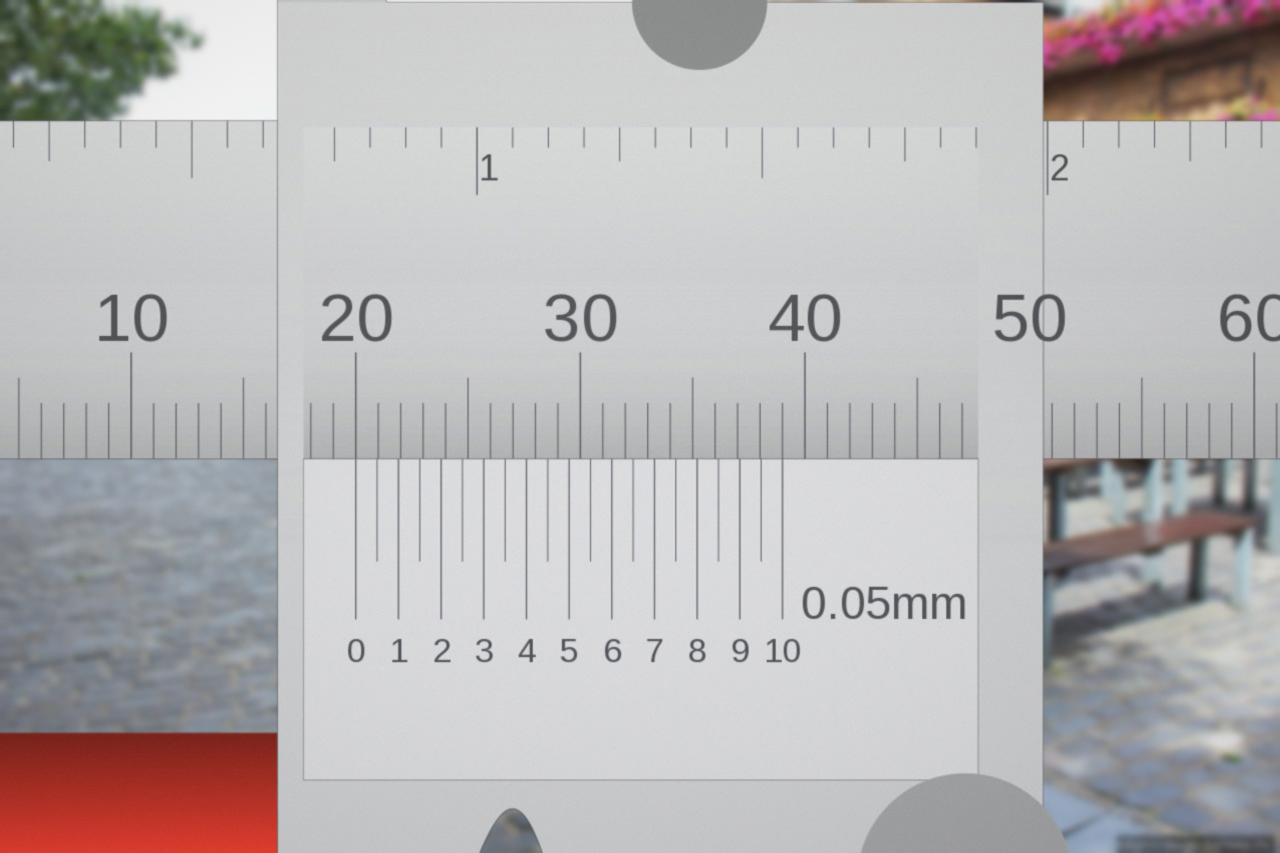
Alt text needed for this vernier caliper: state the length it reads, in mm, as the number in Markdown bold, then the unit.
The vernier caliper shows **20.0** mm
